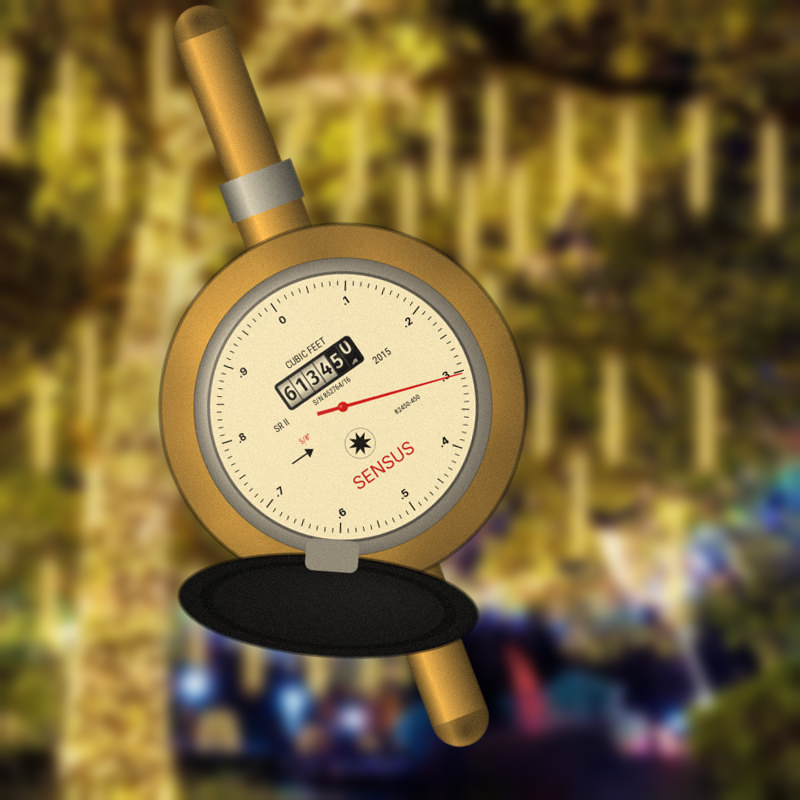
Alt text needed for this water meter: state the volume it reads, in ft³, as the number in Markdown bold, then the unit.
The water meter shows **613450.30** ft³
